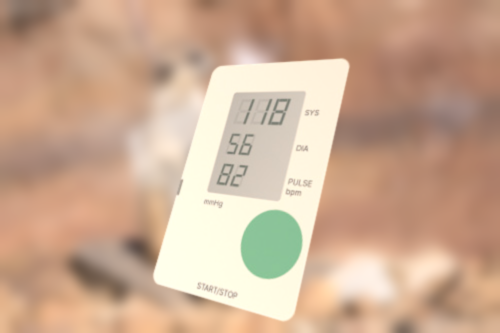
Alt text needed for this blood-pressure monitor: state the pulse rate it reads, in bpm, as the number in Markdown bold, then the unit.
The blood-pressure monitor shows **82** bpm
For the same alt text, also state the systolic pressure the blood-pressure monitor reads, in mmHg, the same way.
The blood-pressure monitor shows **118** mmHg
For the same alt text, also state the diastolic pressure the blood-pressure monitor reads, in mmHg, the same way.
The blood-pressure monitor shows **56** mmHg
